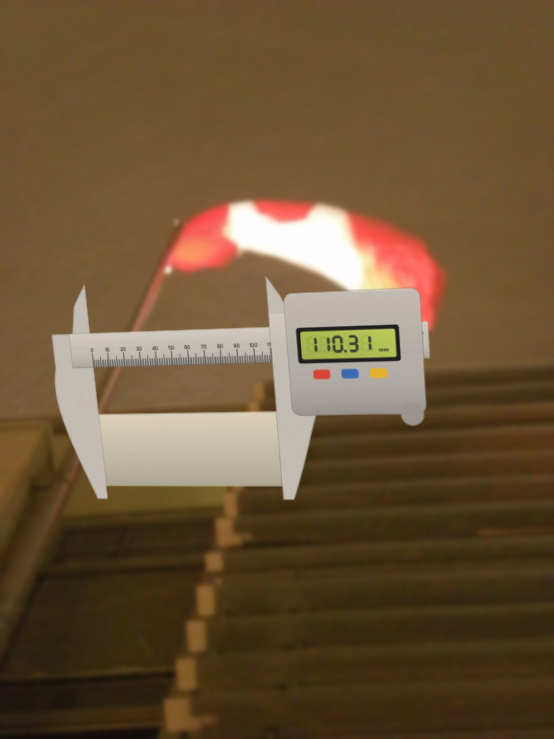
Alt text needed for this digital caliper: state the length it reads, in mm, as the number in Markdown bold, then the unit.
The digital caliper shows **110.31** mm
